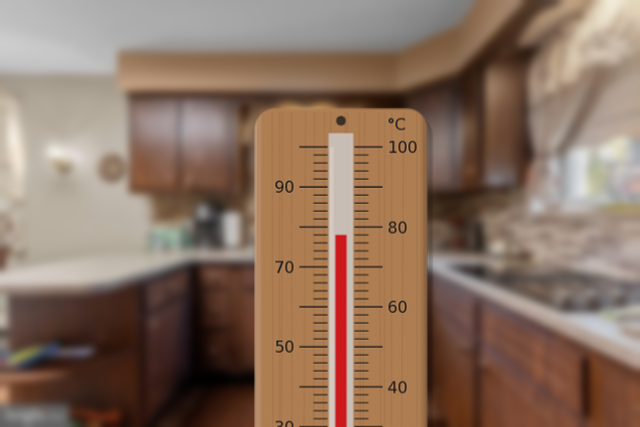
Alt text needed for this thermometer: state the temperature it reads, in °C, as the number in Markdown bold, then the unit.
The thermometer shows **78** °C
